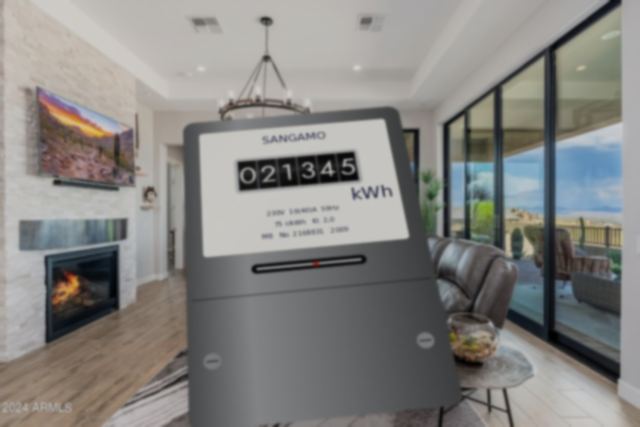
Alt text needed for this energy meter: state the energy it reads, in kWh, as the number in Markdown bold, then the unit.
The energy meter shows **21345** kWh
